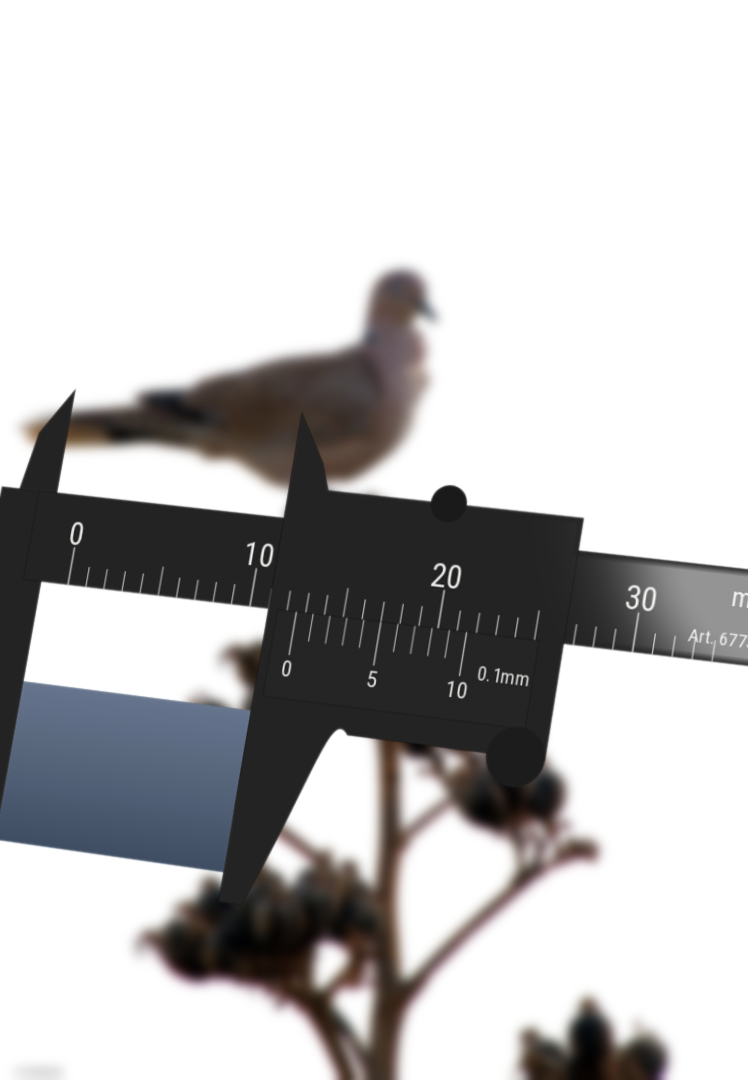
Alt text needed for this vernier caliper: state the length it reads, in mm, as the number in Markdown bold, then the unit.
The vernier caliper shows **12.5** mm
